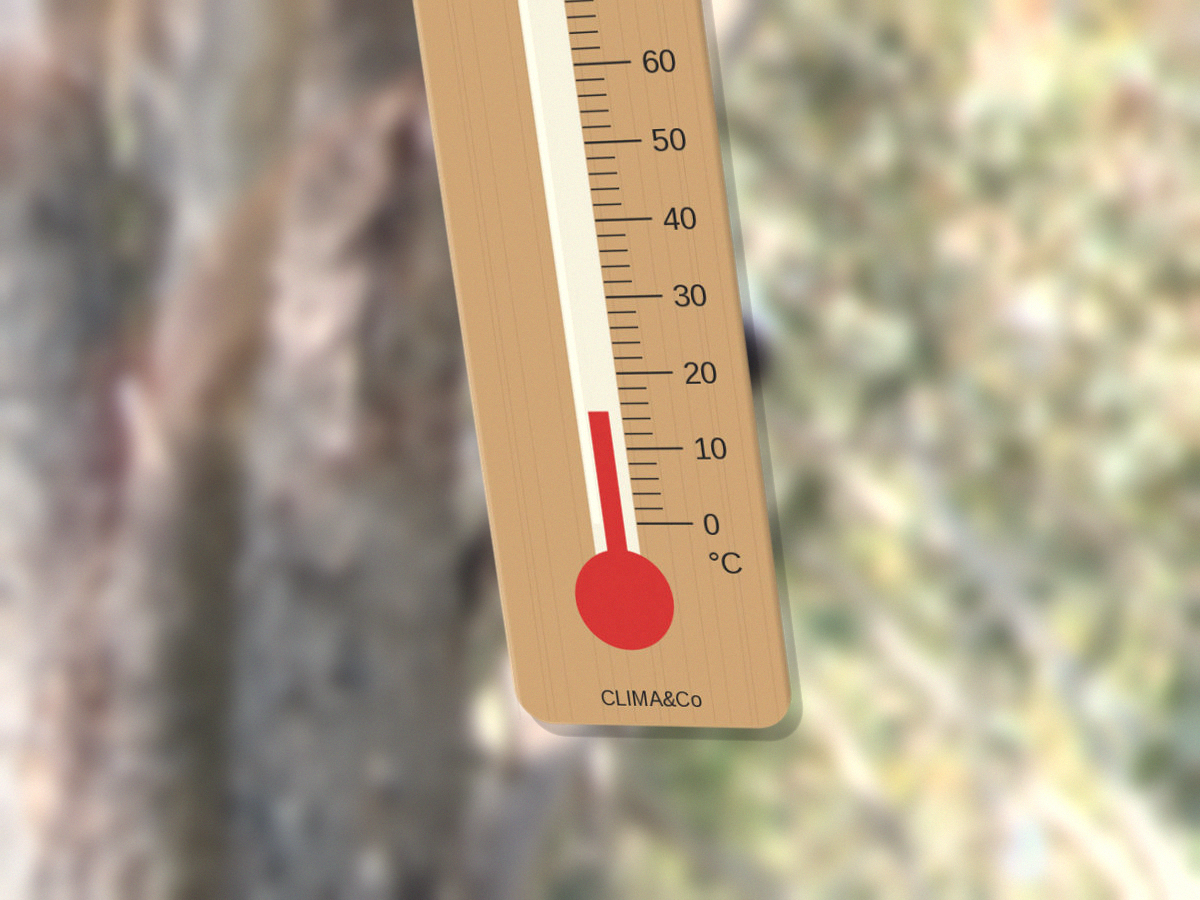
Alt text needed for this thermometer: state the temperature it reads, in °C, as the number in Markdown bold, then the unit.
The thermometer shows **15** °C
